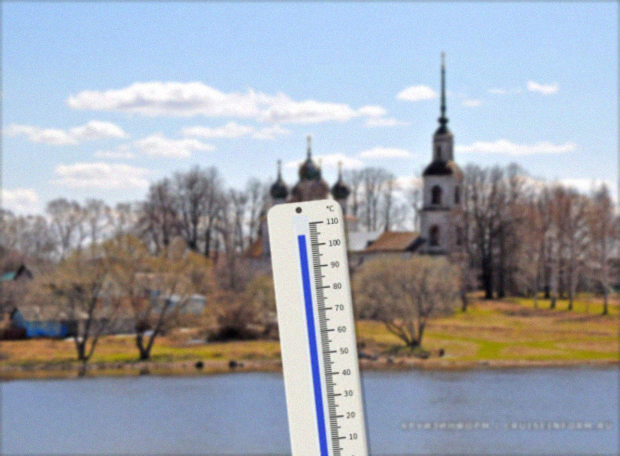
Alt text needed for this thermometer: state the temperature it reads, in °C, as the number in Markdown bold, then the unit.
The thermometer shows **105** °C
